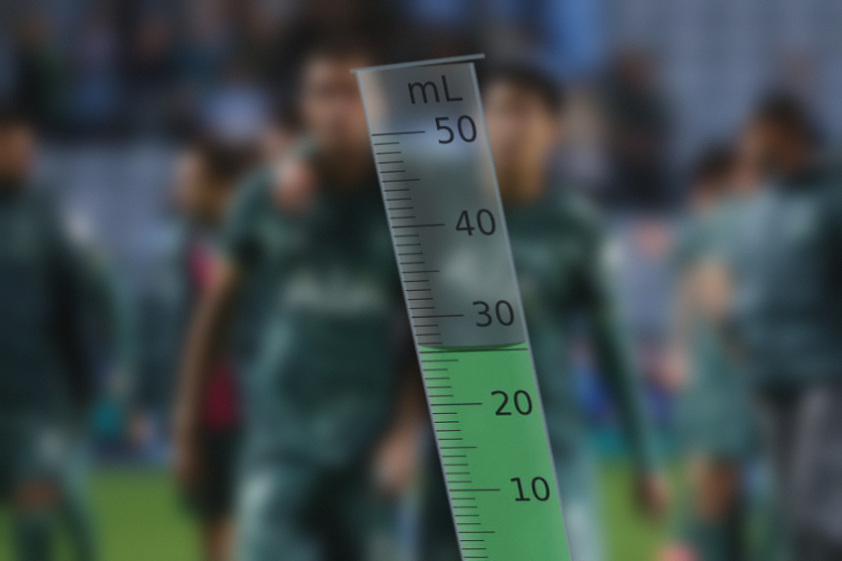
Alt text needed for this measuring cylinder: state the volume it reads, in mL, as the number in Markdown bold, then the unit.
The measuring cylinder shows **26** mL
